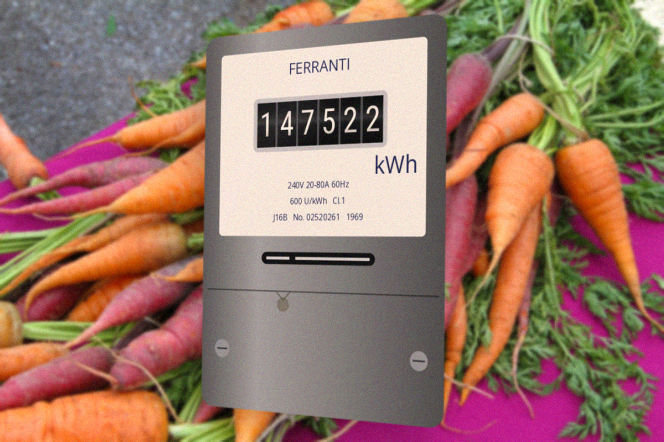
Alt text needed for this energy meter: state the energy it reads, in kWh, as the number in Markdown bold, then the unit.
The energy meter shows **147522** kWh
